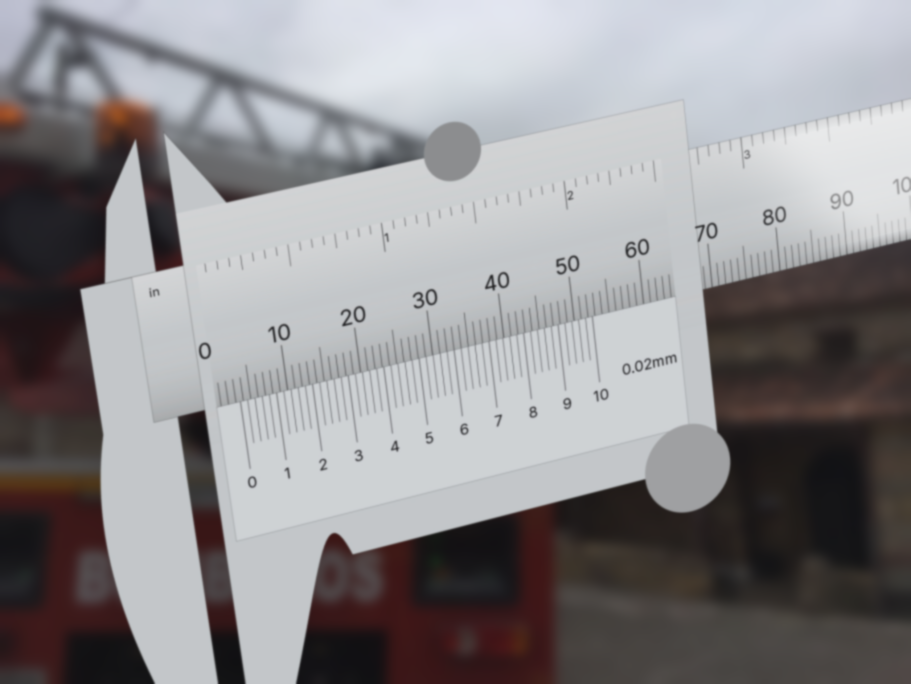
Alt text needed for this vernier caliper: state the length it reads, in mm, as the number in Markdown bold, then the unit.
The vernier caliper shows **3.6** mm
